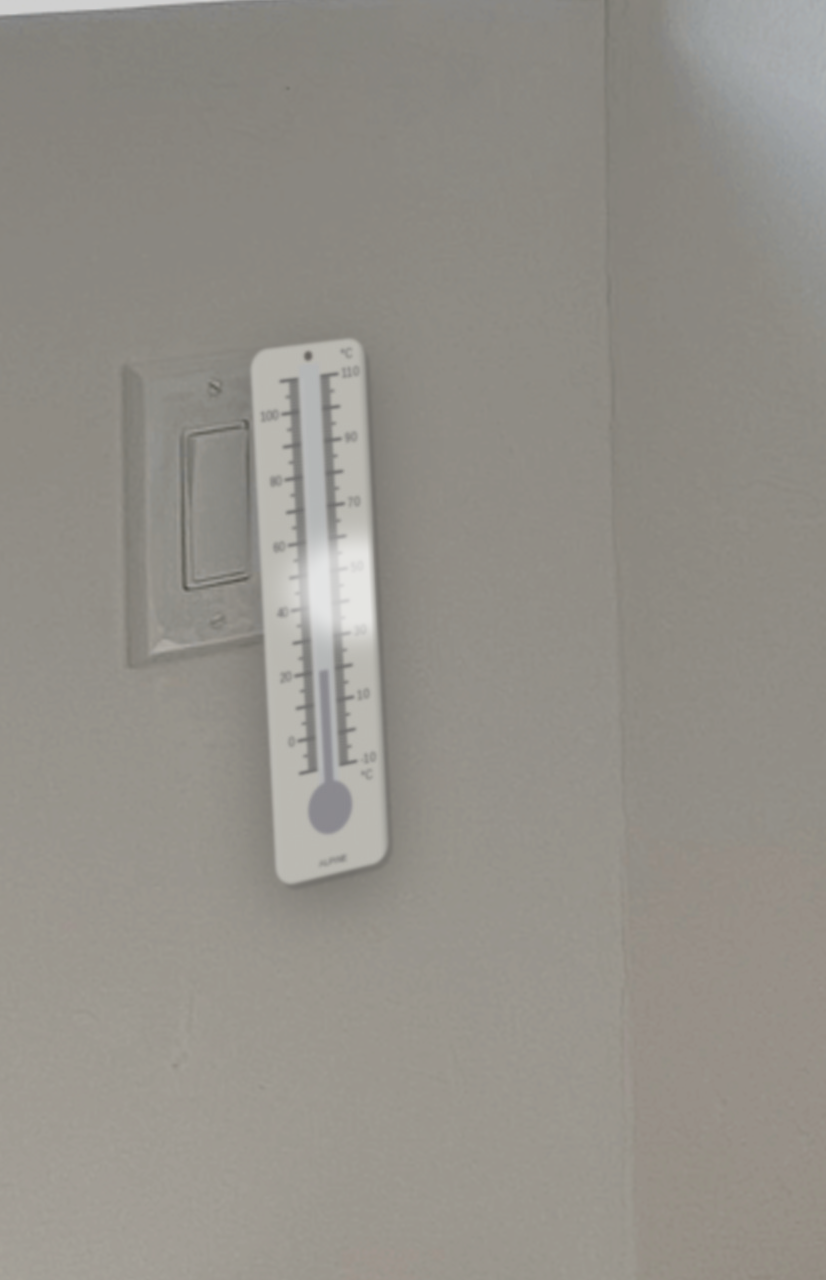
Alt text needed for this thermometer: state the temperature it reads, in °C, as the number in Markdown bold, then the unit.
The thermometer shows **20** °C
